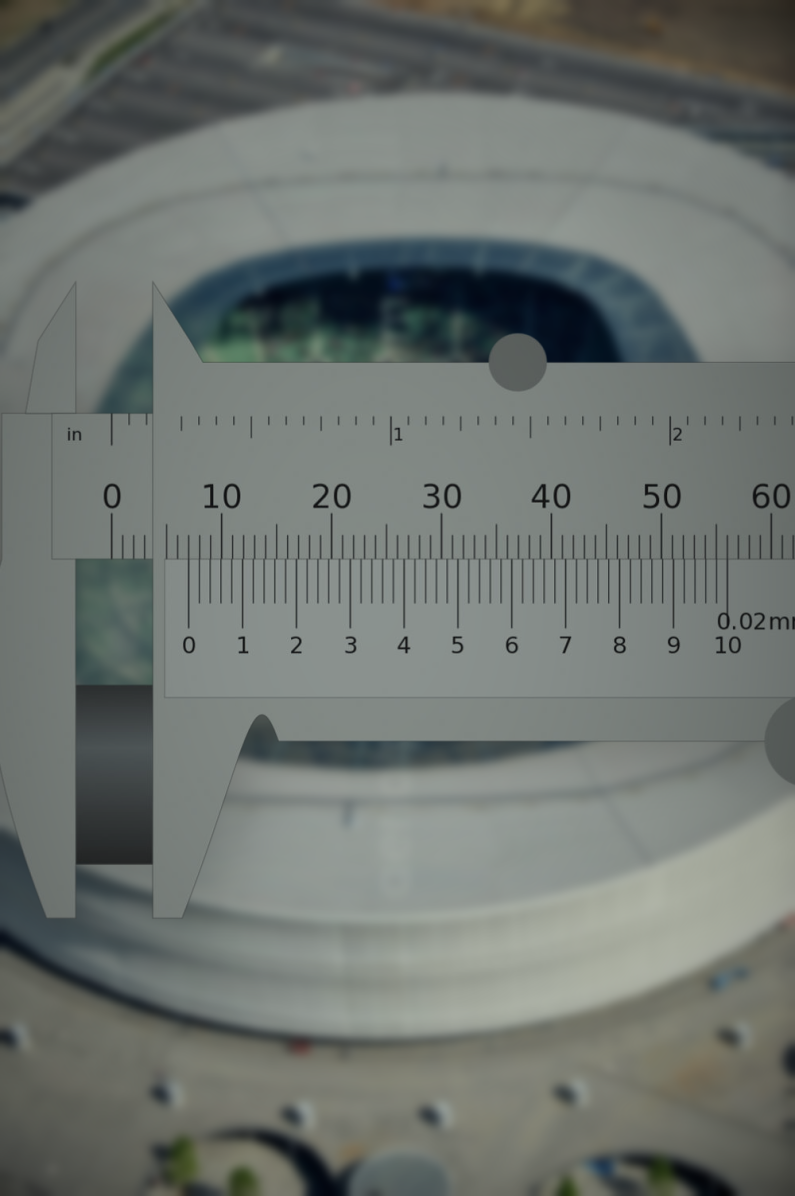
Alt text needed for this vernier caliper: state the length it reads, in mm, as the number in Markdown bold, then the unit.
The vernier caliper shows **7.0** mm
